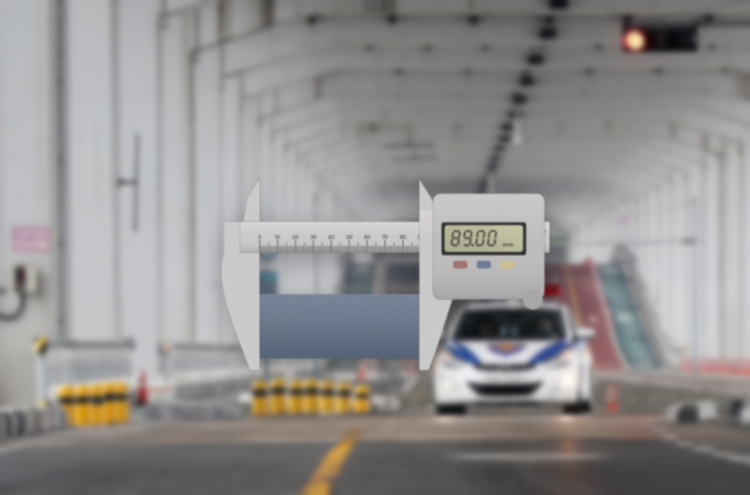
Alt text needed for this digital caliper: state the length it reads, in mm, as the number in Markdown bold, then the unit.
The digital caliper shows **89.00** mm
